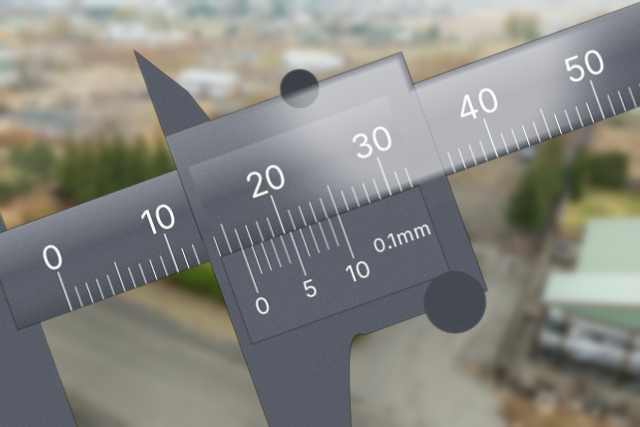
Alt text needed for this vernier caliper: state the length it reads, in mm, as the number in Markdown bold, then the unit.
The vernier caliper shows **16.0** mm
